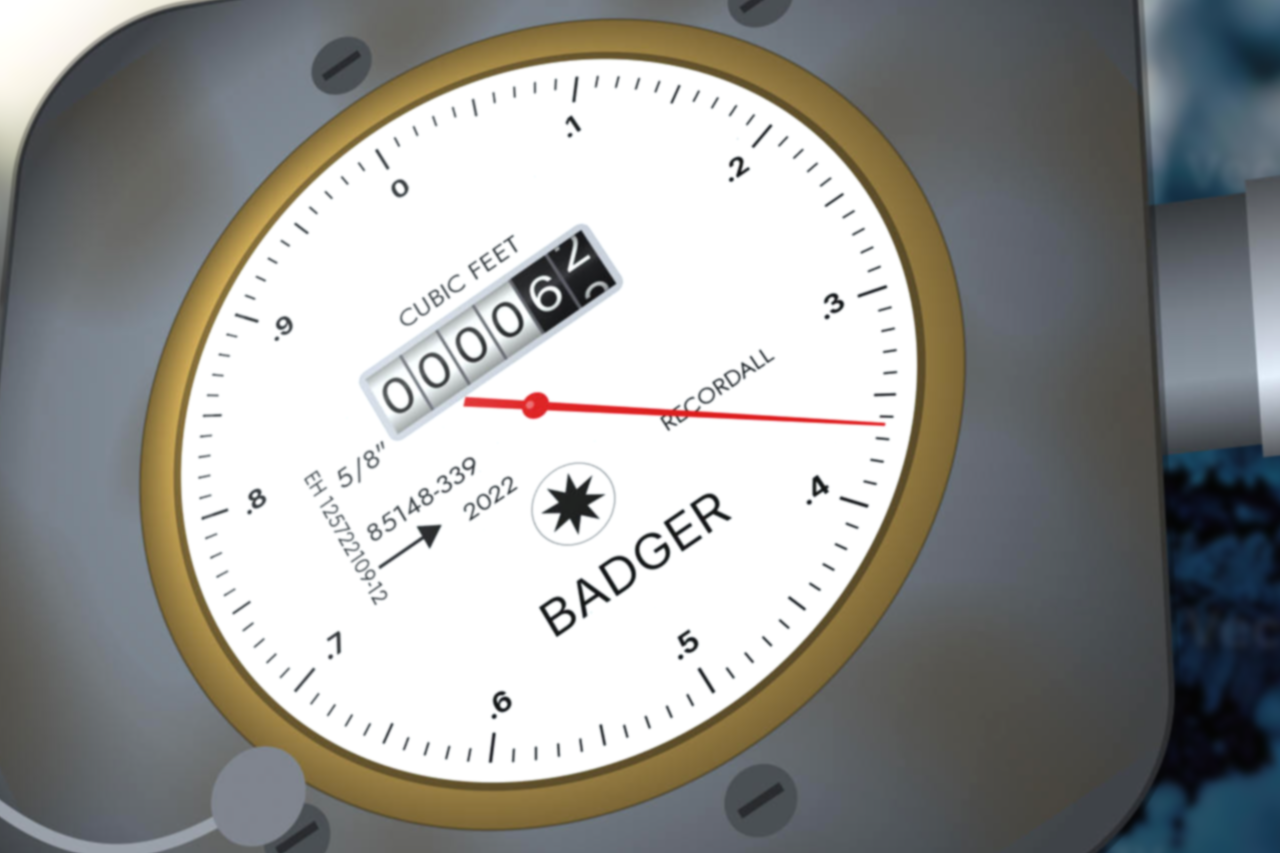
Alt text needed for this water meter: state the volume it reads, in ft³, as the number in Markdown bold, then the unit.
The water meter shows **62.36** ft³
